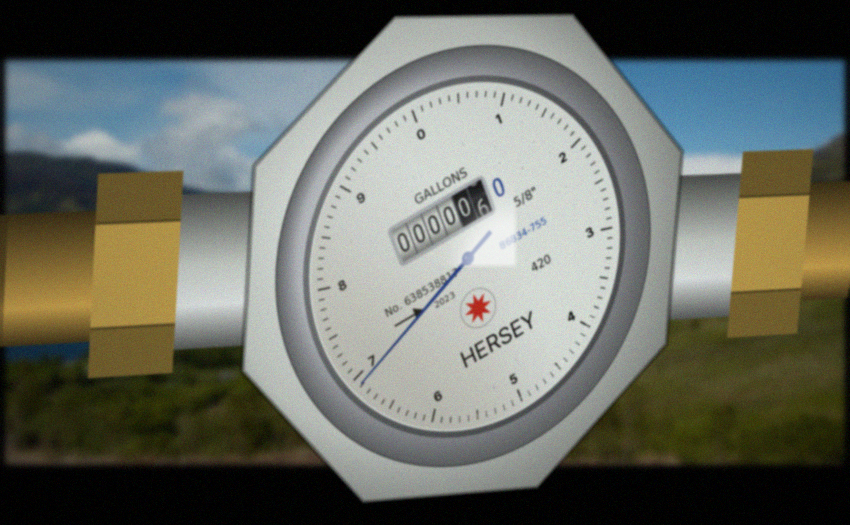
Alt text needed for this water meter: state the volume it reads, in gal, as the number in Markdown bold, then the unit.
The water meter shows **56.9** gal
